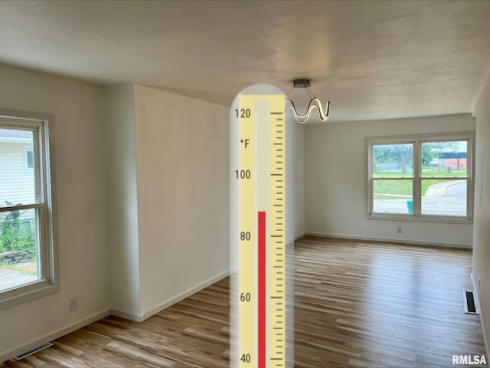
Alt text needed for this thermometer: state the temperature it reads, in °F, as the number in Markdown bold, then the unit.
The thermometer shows **88** °F
